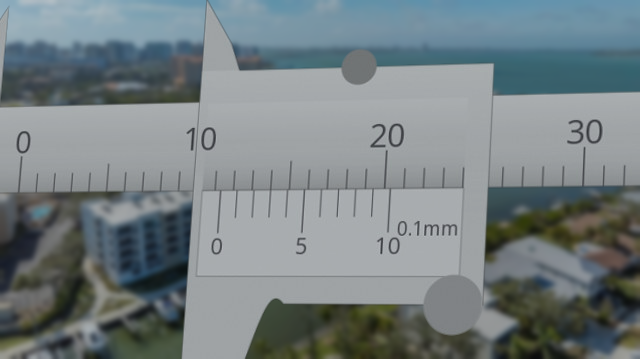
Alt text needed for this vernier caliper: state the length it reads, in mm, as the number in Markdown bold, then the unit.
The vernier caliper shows **11.3** mm
